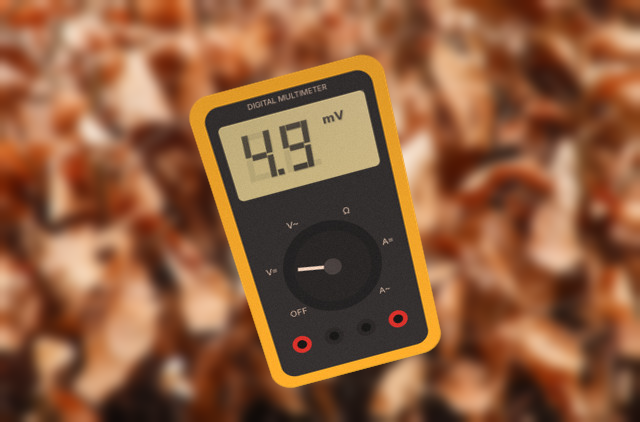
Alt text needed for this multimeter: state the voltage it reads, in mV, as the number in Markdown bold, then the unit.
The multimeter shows **4.9** mV
